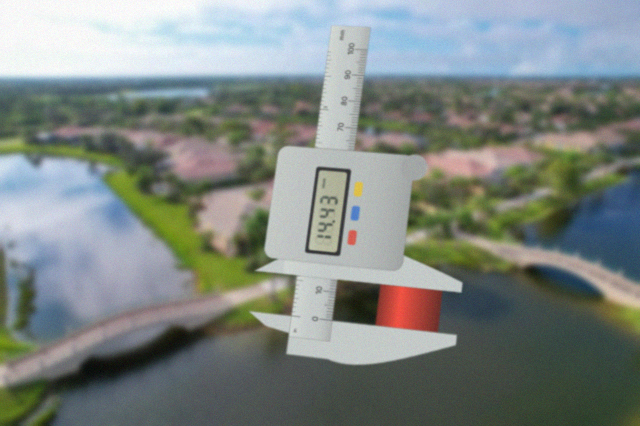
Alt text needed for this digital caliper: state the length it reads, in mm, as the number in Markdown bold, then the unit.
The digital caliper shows **14.43** mm
